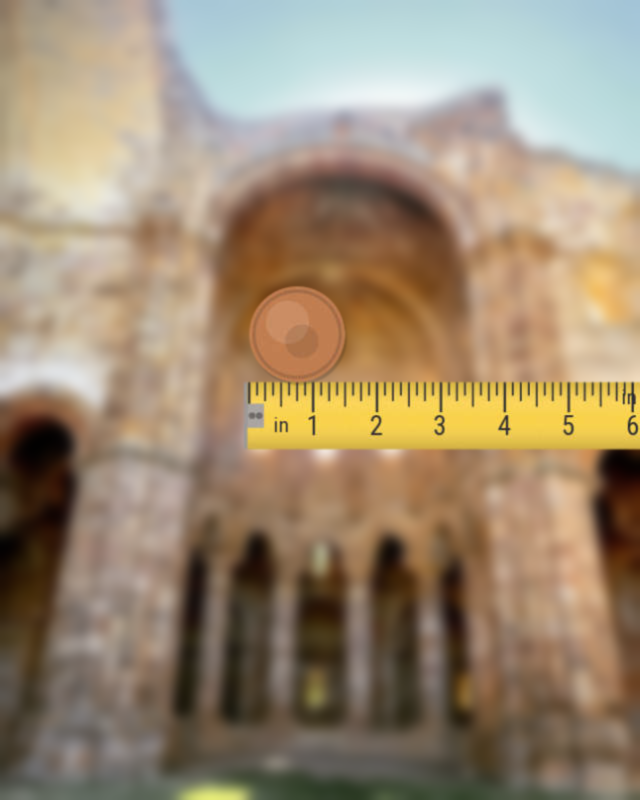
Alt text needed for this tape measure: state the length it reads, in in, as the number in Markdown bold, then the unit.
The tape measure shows **1.5** in
